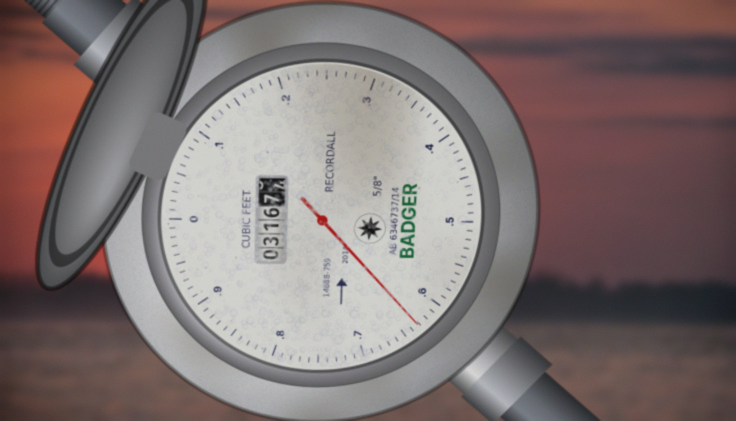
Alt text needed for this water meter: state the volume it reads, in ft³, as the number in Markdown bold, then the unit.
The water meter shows **31673.63** ft³
